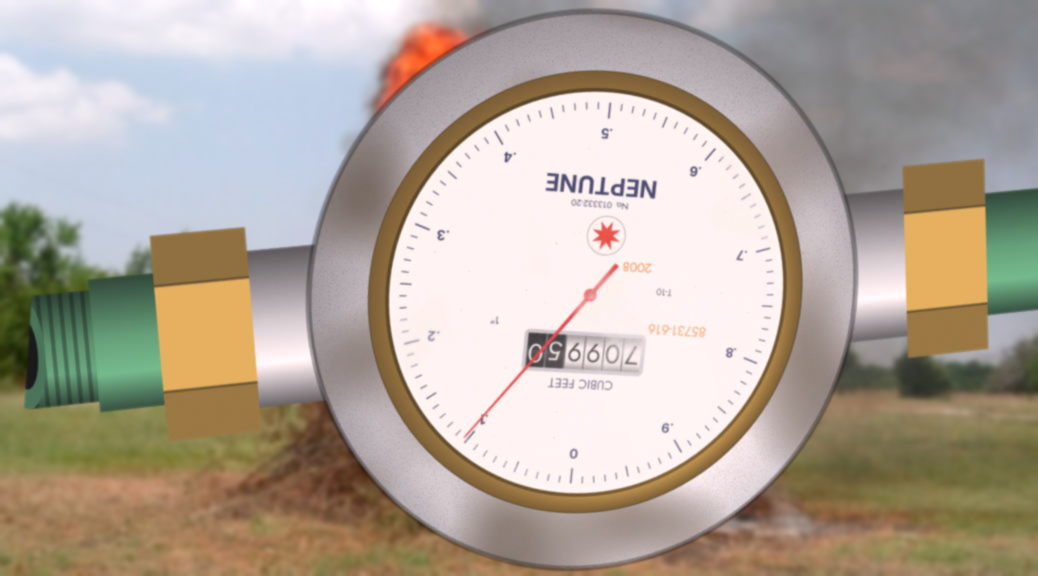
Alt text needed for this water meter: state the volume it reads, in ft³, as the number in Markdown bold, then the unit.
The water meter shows **709950.10** ft³
